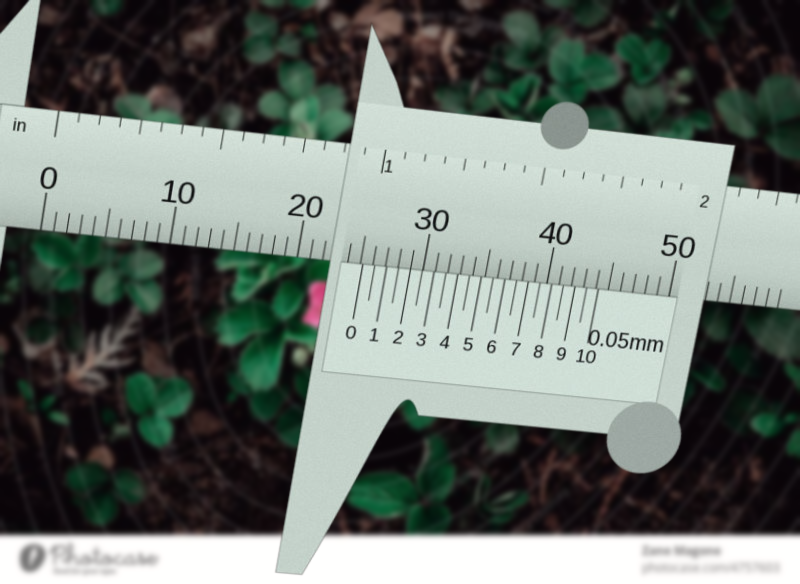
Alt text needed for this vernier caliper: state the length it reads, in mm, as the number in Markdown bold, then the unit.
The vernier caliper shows **25.2** mm
